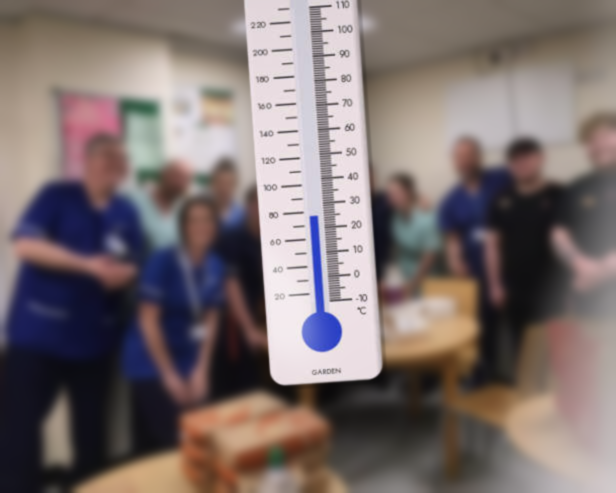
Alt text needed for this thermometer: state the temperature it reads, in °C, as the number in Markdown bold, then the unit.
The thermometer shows **25** °C
